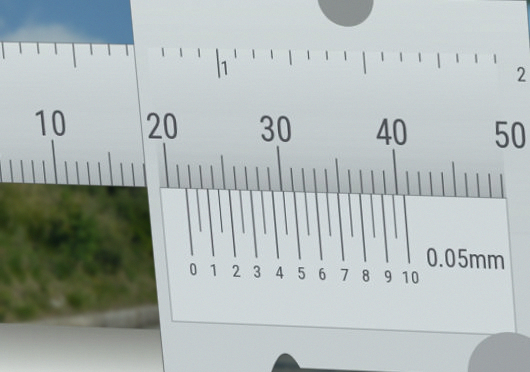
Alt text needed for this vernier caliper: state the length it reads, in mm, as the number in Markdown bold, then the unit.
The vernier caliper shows **21.6** mm
